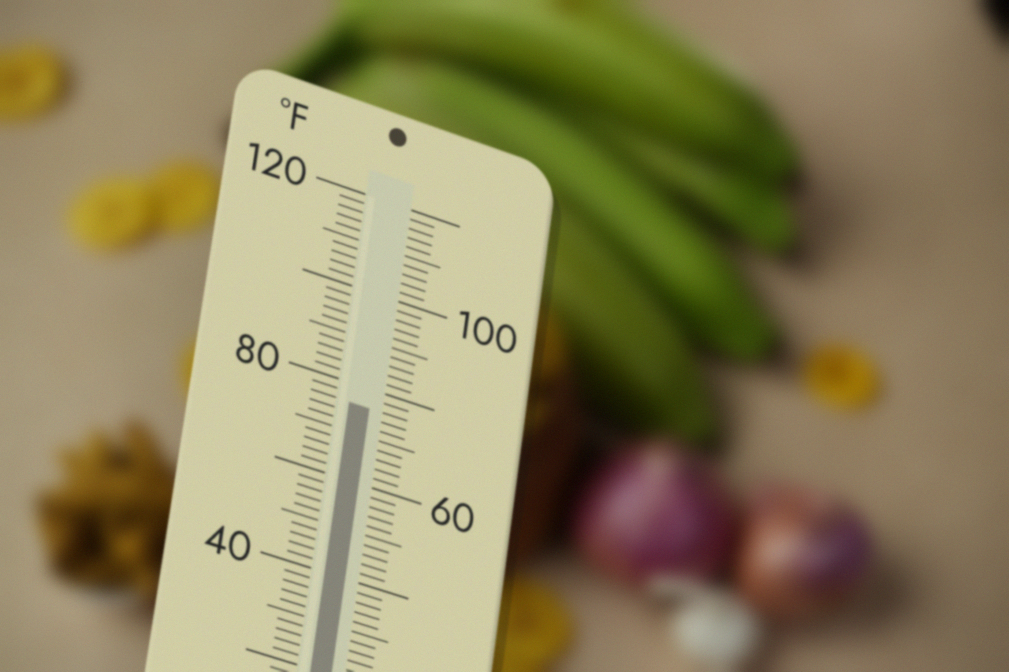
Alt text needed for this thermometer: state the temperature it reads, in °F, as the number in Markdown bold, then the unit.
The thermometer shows **76** °F
